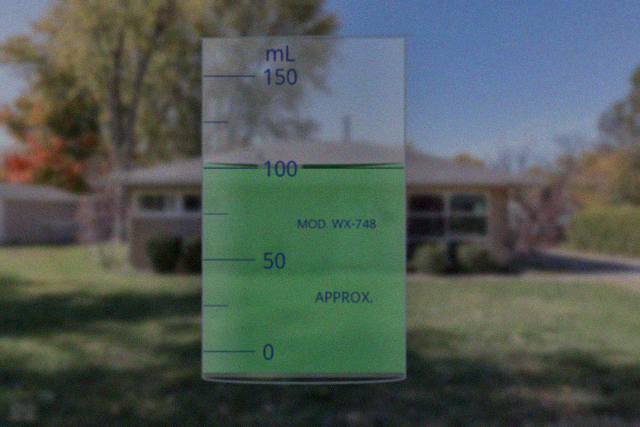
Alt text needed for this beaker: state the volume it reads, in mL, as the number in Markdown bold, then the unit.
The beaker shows **100** mL
